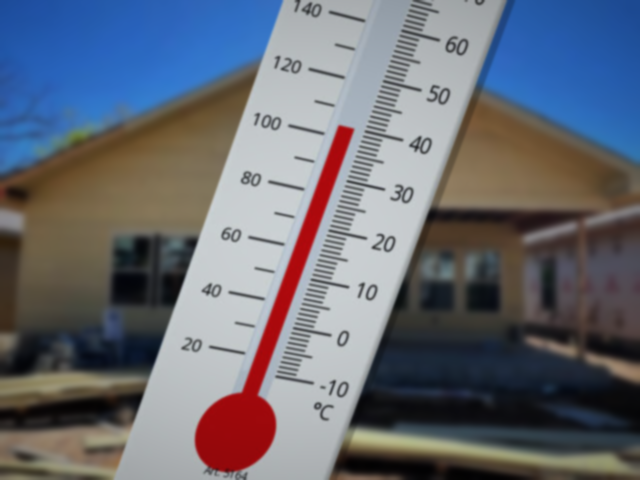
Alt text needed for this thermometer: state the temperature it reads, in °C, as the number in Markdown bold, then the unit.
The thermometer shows **40** °C
